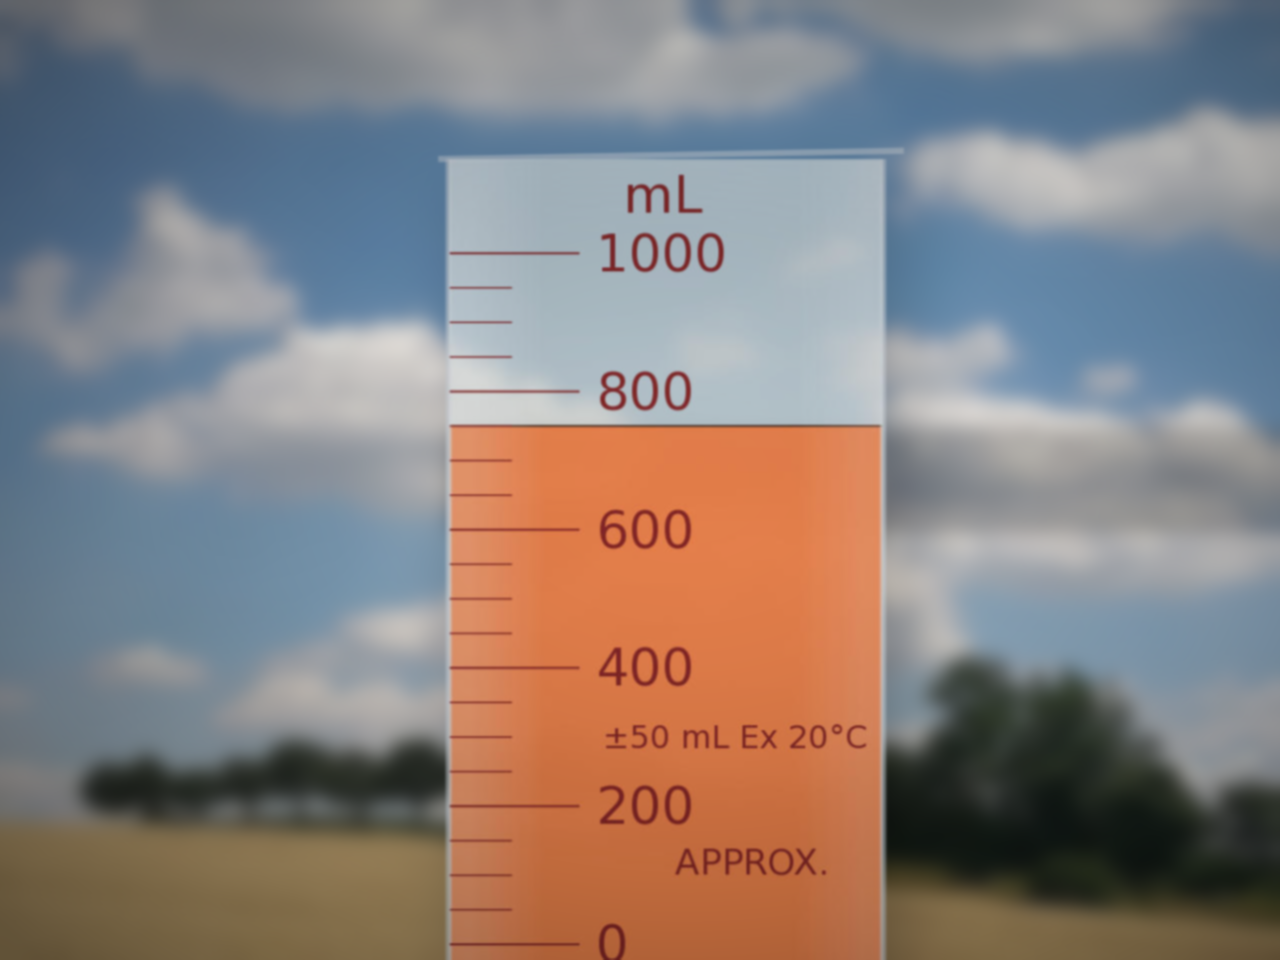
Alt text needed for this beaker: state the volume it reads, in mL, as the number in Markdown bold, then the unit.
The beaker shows **750** mL
